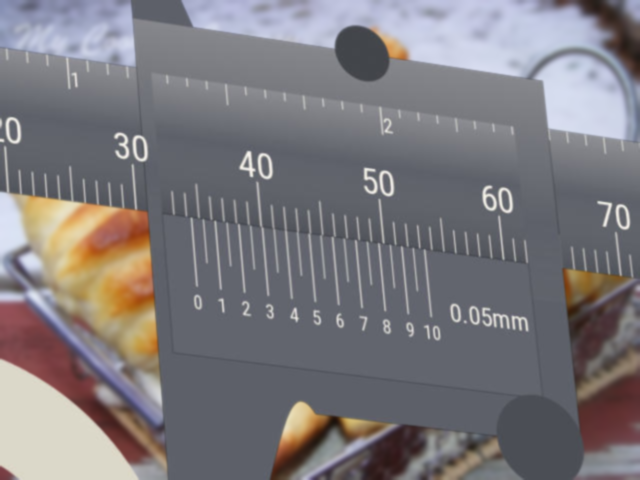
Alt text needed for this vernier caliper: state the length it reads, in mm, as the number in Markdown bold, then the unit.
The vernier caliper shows **34.4** mm
